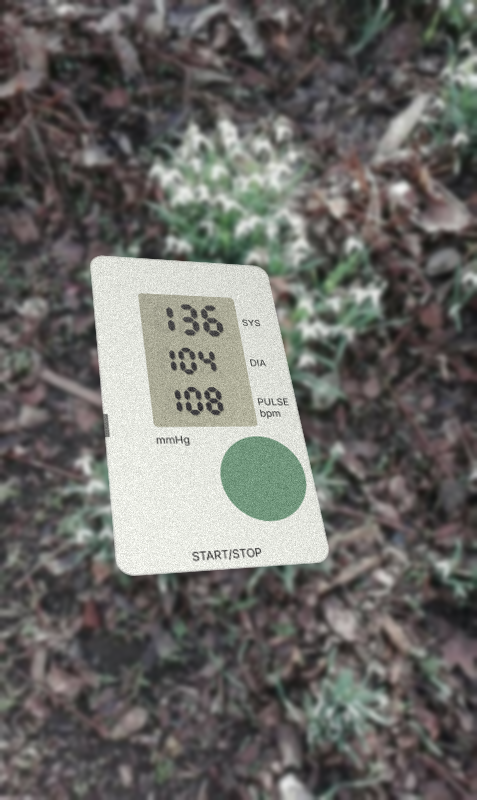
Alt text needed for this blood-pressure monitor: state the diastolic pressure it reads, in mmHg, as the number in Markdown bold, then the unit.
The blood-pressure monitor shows **104** mmHg
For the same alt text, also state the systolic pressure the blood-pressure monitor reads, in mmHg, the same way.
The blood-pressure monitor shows **136** mmHg
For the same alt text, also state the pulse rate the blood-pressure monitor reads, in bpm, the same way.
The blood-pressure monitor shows **108** bpm
